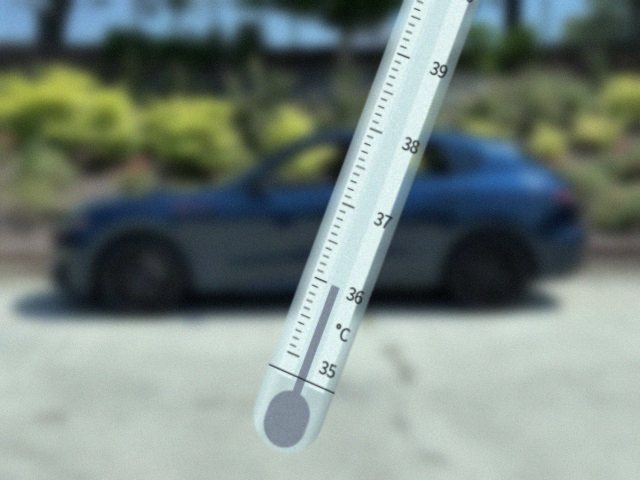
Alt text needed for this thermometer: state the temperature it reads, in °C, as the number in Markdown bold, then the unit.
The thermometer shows **36** °C
